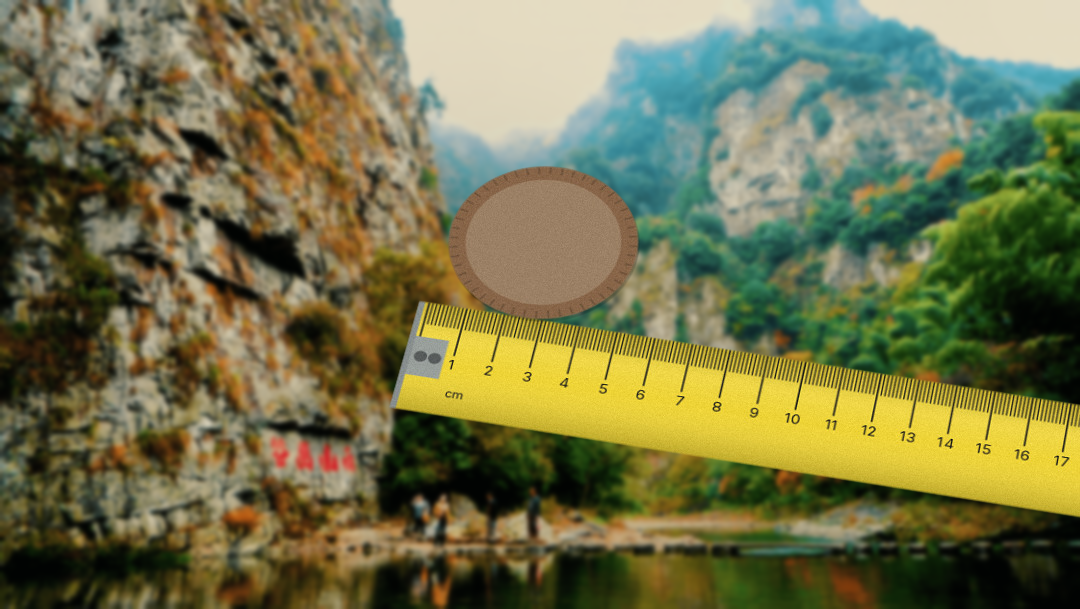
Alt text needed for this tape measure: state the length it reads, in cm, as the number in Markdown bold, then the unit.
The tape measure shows **5** cm
